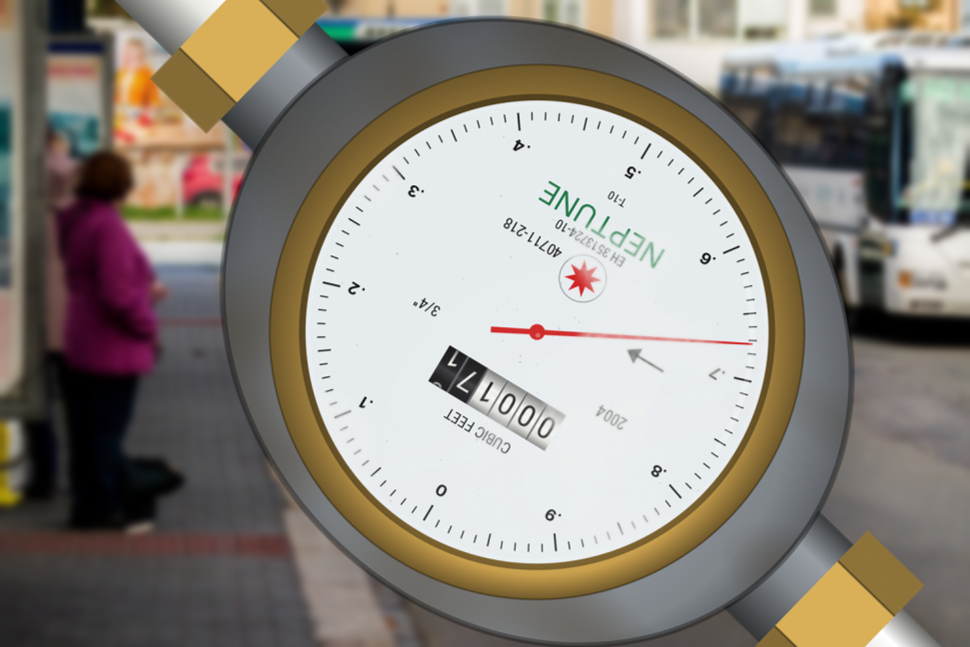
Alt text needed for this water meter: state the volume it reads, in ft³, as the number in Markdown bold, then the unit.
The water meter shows **170.67** ft³
